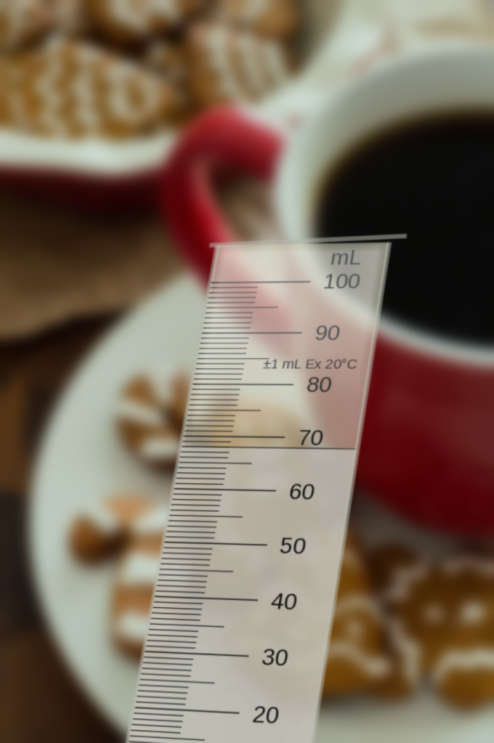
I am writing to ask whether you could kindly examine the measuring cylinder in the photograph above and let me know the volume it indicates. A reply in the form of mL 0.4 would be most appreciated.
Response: mL 68
